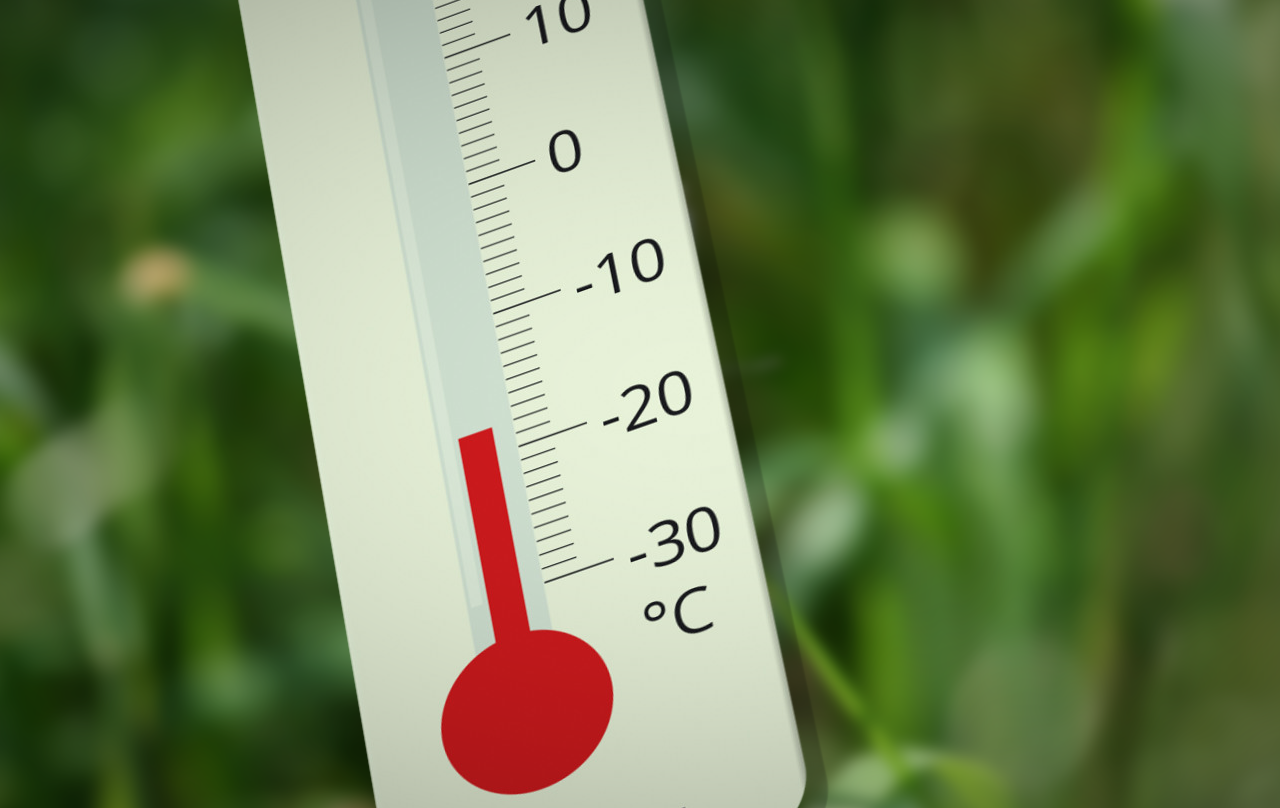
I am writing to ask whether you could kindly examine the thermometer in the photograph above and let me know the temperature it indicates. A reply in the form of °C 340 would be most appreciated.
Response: °C -18
